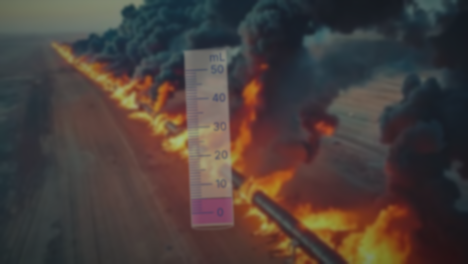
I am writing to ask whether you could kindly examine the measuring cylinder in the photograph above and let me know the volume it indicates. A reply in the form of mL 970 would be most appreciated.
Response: mL 5
